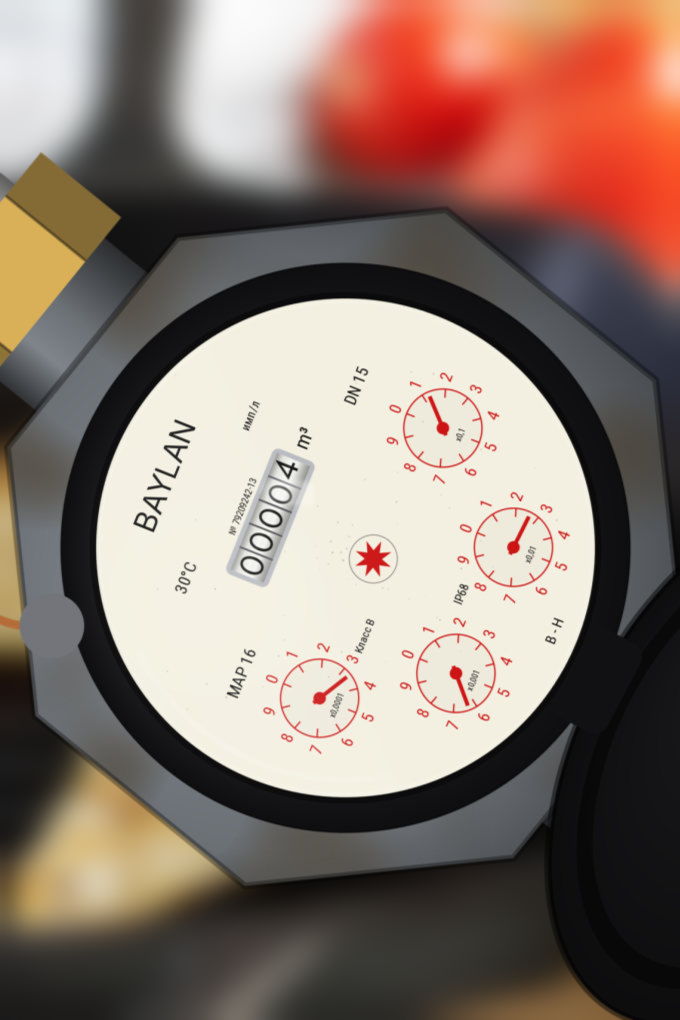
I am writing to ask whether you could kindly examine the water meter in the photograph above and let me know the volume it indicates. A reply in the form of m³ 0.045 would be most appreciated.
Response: m³ 4.1263
